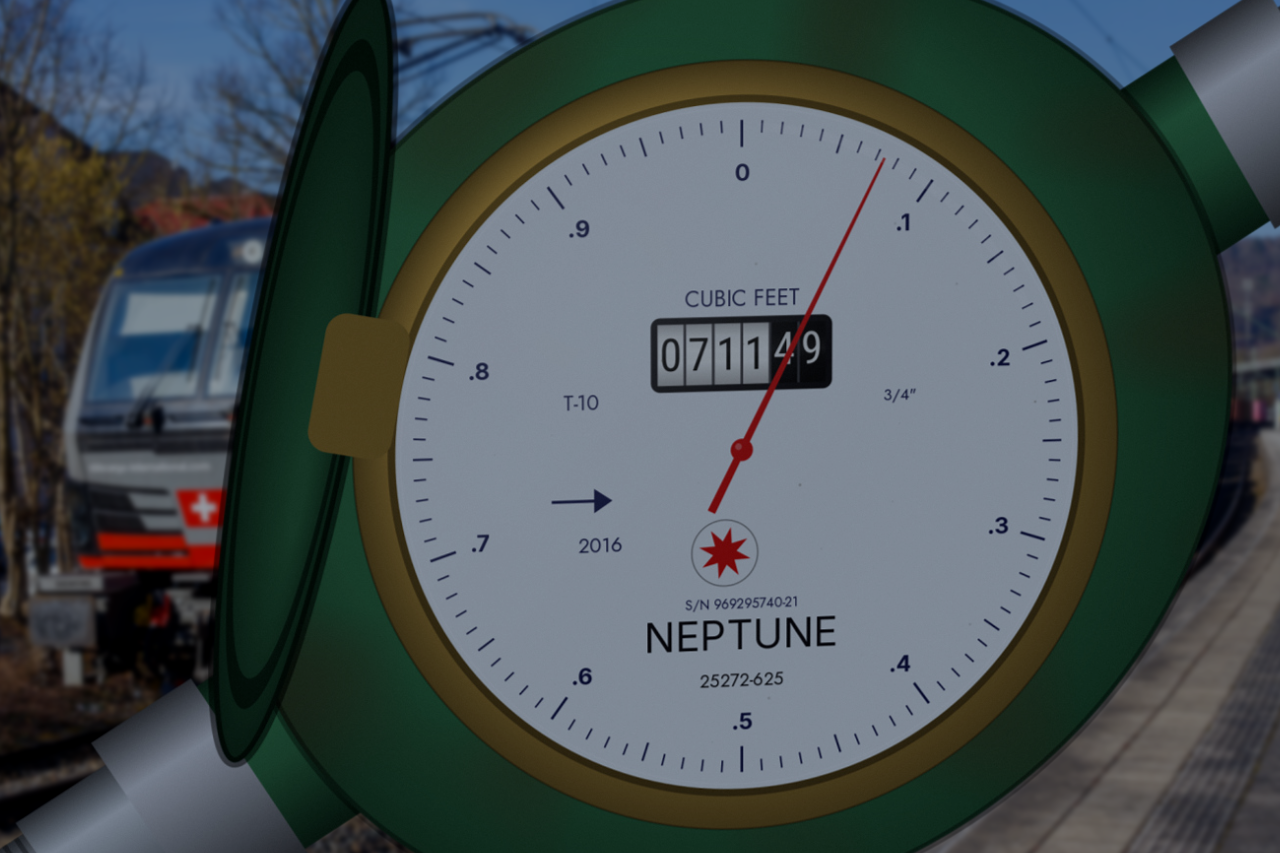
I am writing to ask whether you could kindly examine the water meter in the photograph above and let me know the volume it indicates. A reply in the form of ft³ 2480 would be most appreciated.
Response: ft³ 71149.07
